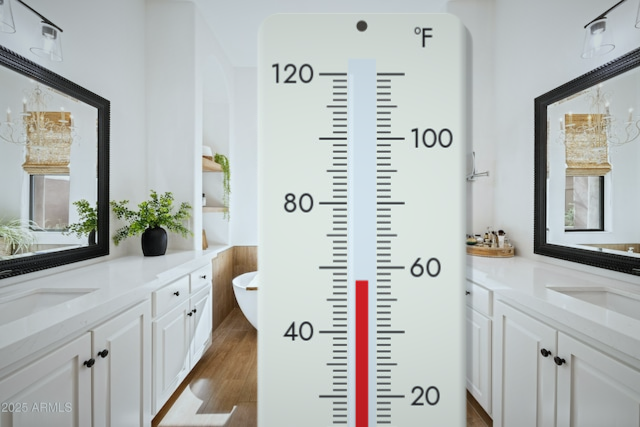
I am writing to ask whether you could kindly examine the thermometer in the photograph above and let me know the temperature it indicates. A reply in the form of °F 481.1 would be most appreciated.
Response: °F 56
